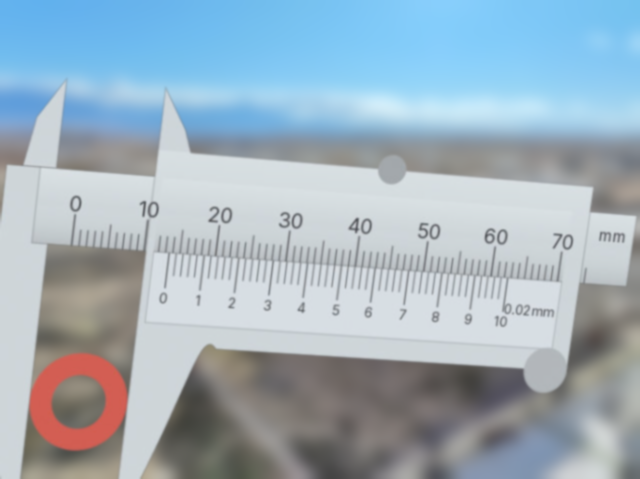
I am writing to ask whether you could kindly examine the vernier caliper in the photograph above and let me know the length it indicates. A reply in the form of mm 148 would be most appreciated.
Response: mm 13.5
